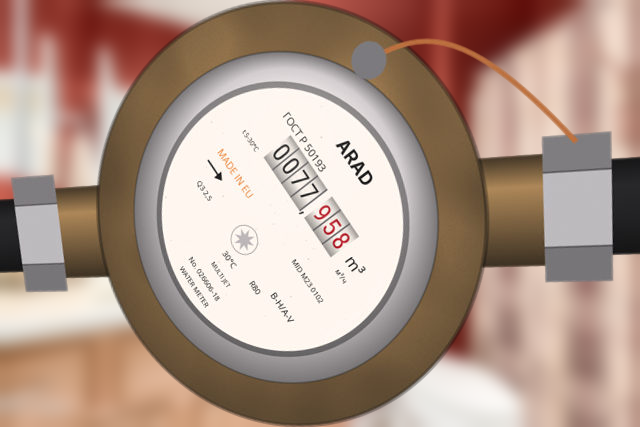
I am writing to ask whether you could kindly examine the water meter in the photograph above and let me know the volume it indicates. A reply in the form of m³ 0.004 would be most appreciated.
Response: m³ 77.958
